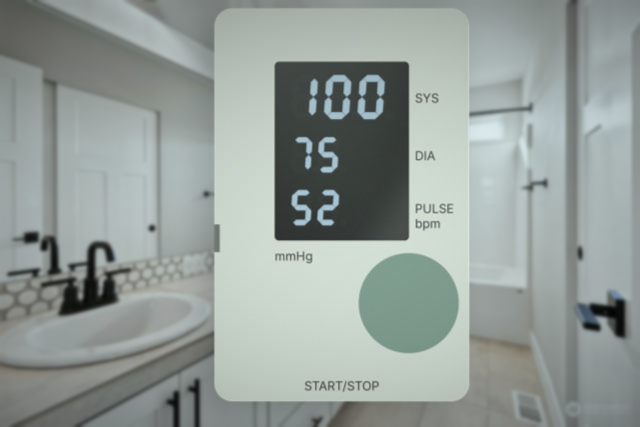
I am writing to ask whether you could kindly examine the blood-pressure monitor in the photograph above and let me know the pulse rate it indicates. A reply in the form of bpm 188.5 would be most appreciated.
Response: bpm 52
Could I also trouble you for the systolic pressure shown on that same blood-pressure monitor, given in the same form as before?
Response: mmHg 100
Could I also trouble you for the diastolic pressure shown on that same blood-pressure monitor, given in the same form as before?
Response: mmHg 75
